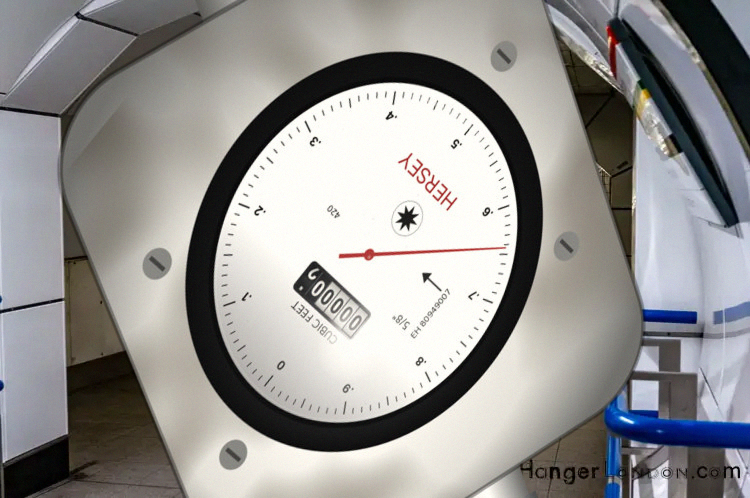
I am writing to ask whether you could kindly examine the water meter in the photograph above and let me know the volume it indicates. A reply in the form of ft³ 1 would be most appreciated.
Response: ft³ 1.64
